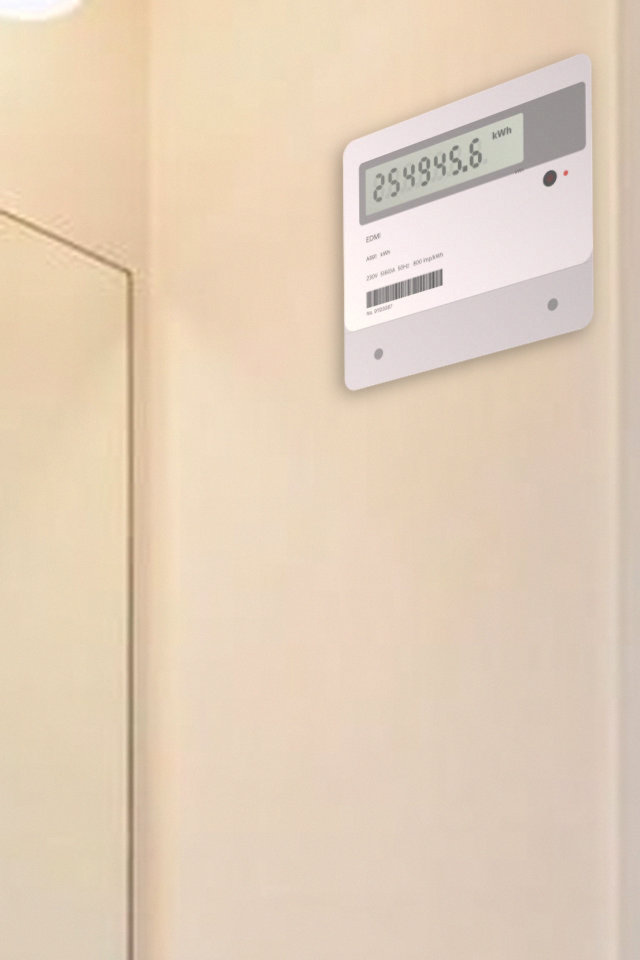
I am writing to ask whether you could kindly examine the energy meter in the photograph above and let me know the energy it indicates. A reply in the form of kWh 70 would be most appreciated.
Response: kWh 254945.6
